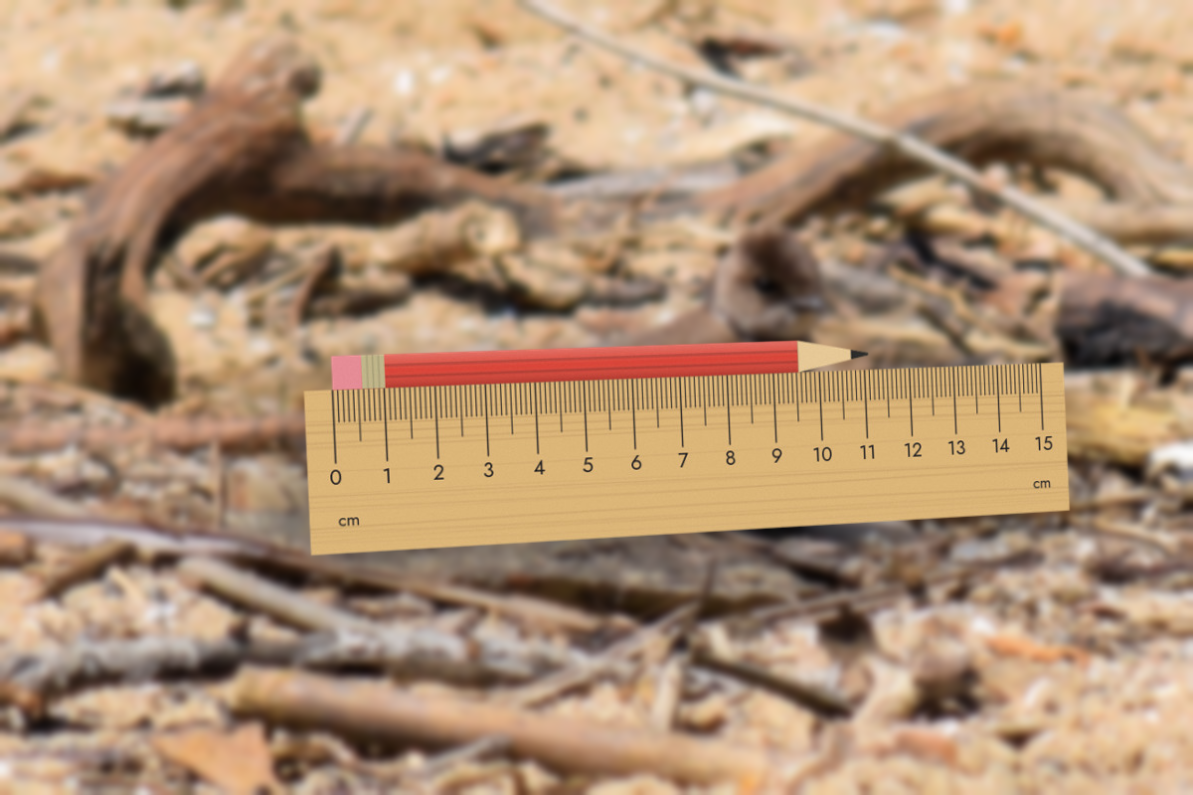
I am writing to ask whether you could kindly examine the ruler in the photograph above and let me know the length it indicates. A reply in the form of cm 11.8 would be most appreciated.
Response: cm 11.1
